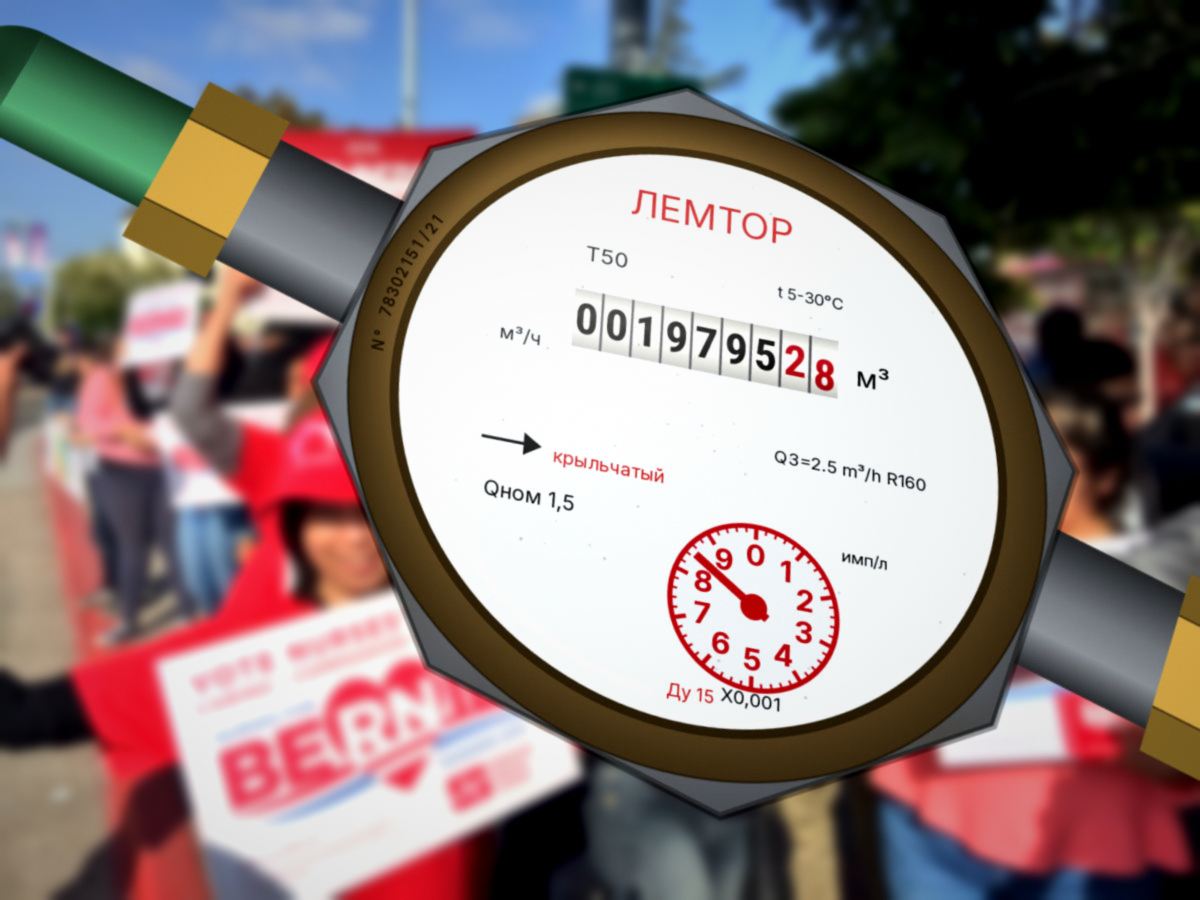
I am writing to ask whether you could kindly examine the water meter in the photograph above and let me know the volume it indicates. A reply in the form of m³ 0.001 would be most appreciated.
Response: m³ 19795.278
